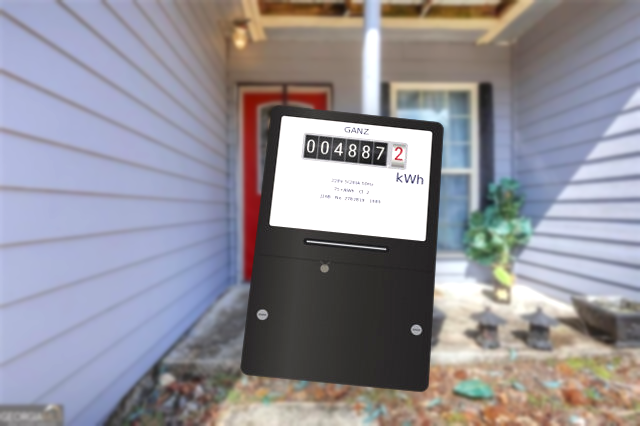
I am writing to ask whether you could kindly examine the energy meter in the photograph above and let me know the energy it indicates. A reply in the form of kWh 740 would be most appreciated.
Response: kWh 4887.2
